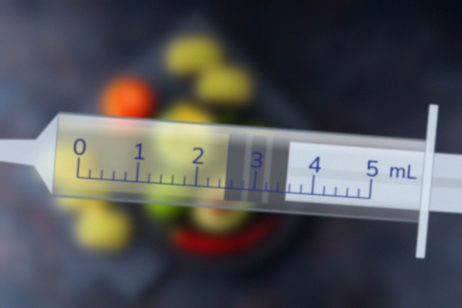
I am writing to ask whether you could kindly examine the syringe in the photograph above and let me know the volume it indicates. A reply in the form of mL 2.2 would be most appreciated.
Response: mL 2.5
